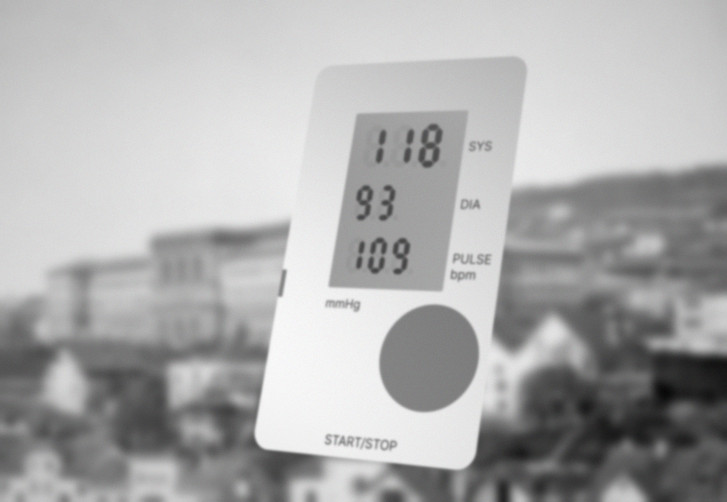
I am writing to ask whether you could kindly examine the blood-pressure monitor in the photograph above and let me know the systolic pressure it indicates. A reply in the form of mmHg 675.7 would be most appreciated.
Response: mmHg 118
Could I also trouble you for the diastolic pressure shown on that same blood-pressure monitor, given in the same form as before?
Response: mmHg 93
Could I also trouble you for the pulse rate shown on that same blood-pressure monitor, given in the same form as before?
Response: bpm 109
